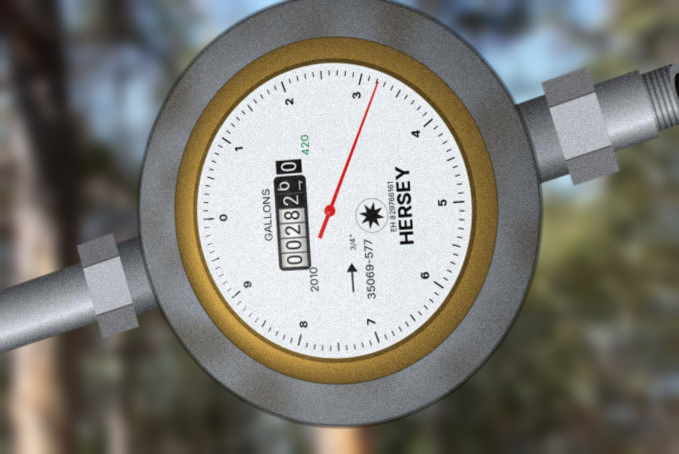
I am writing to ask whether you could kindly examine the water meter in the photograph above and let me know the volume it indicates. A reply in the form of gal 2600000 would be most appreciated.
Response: gal 28263.2
